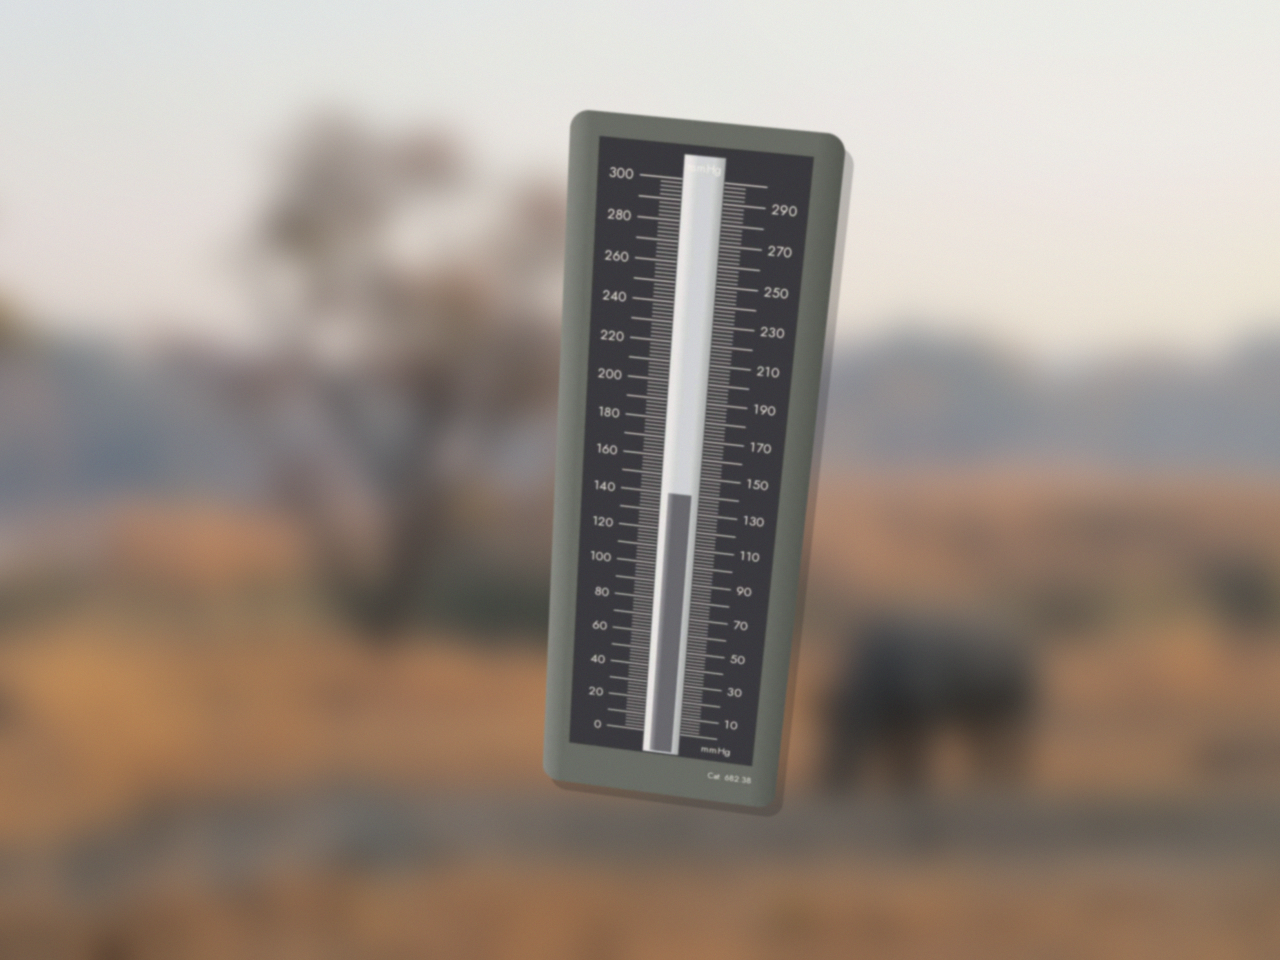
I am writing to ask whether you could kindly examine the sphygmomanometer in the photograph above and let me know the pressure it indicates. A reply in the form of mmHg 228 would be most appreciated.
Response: mmHg 140
